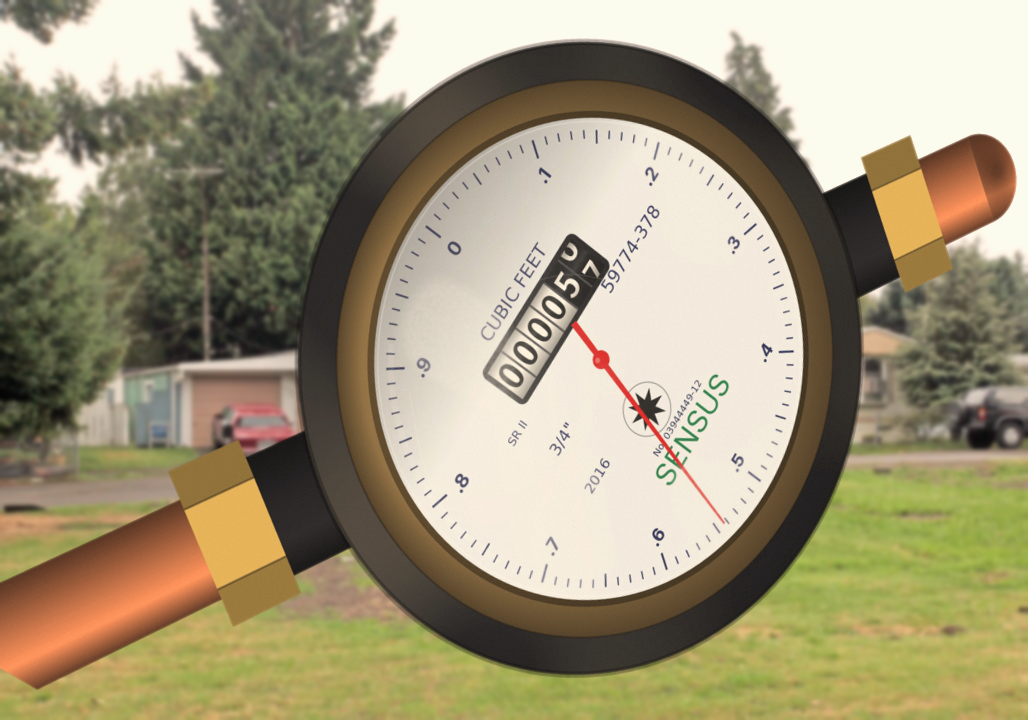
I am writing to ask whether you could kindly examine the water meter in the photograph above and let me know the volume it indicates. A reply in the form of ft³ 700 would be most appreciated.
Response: ft³ 56.54
